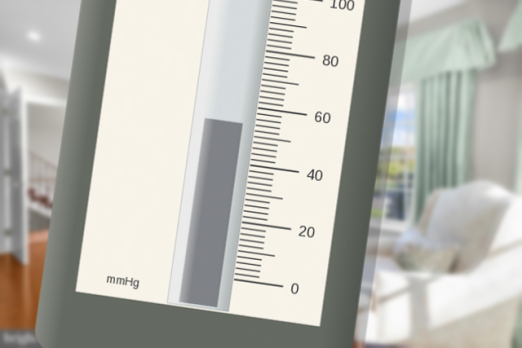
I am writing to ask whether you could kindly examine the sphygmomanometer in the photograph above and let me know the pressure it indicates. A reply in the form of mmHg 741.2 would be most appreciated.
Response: mmHg 54
